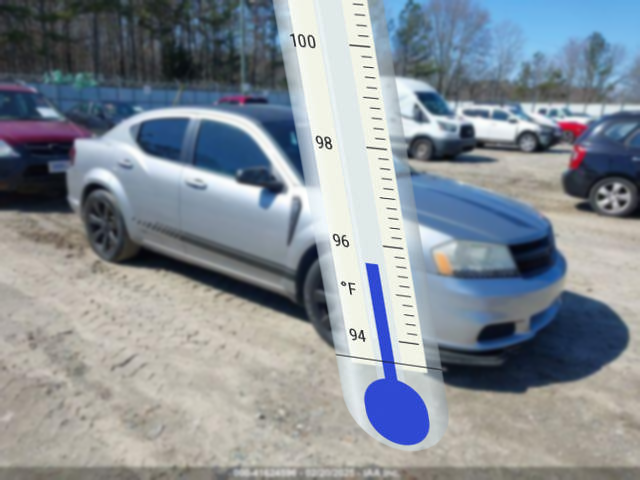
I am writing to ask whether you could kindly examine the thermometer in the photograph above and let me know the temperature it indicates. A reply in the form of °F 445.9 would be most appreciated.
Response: °F 95.6
